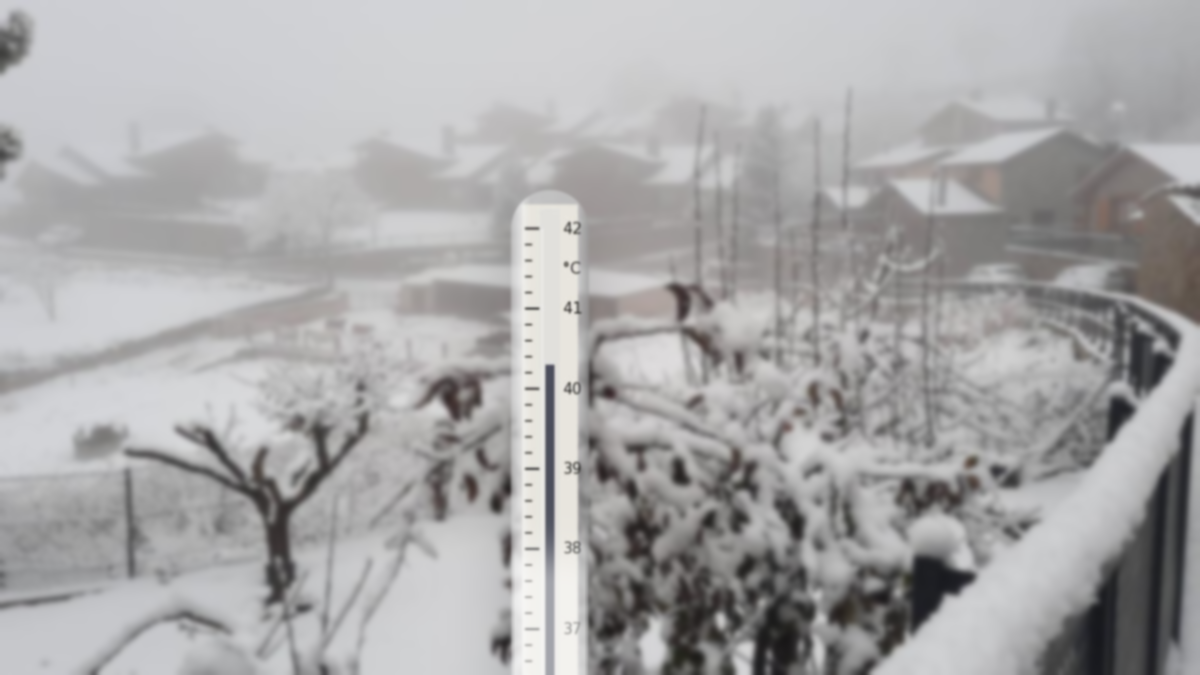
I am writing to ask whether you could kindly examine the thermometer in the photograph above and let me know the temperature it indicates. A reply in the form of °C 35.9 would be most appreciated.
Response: °C 40.3
